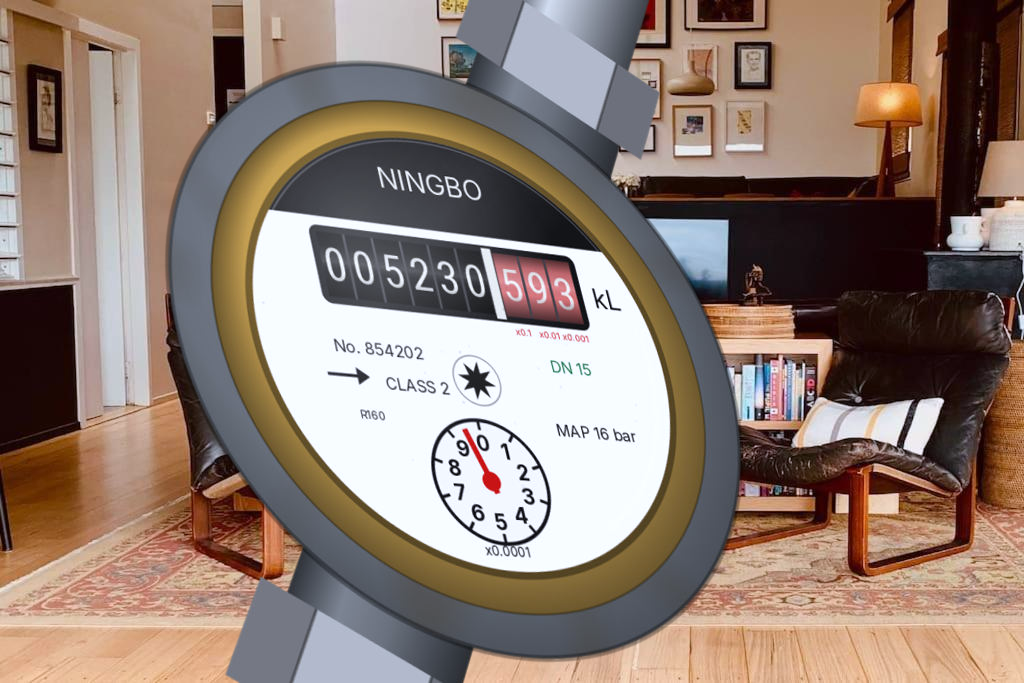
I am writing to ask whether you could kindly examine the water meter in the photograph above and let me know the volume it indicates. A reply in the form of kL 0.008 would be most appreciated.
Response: kL 5230.5929
